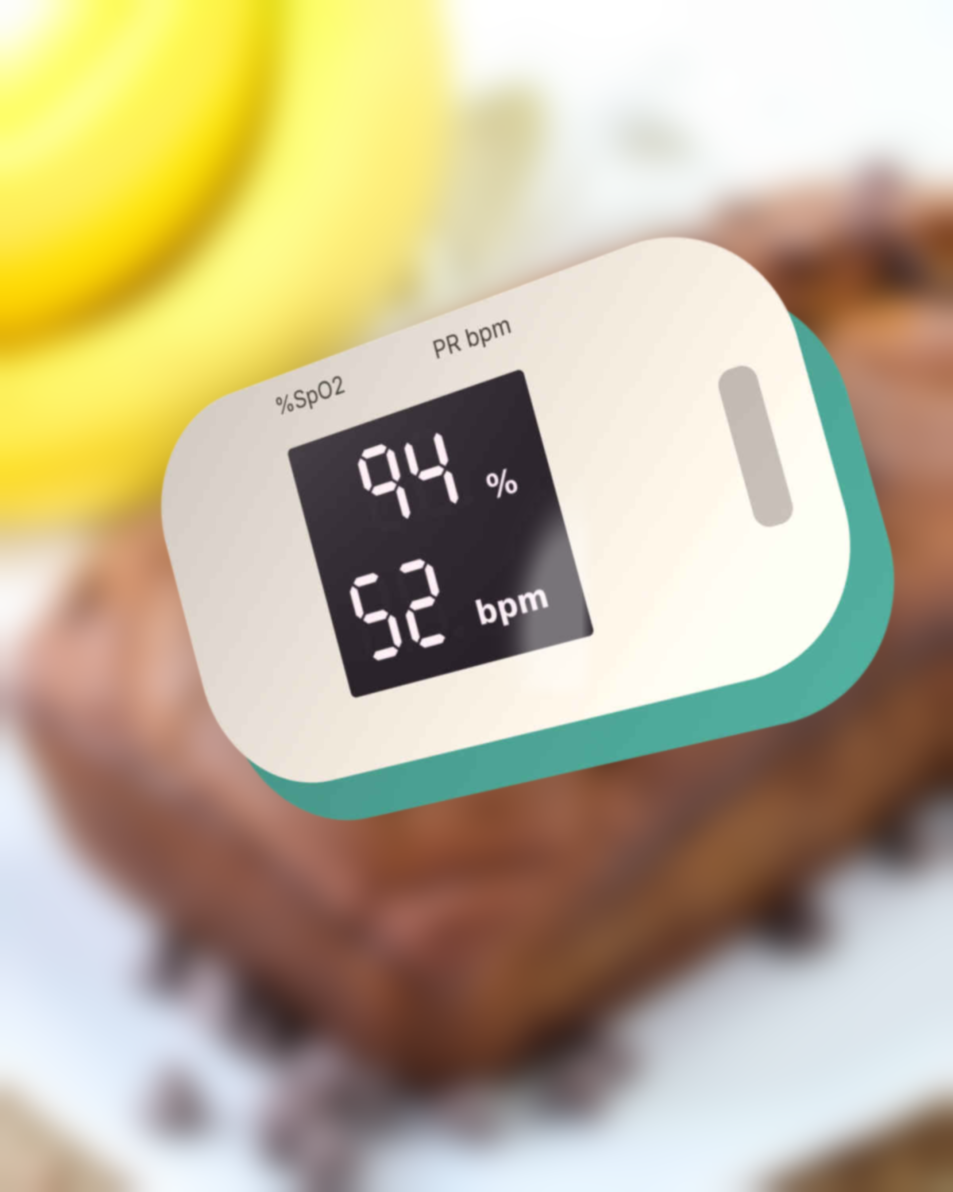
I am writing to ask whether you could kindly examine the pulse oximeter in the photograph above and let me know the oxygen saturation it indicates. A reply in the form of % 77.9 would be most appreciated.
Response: % 94
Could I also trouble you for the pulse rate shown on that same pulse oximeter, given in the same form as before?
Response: bpm 52
